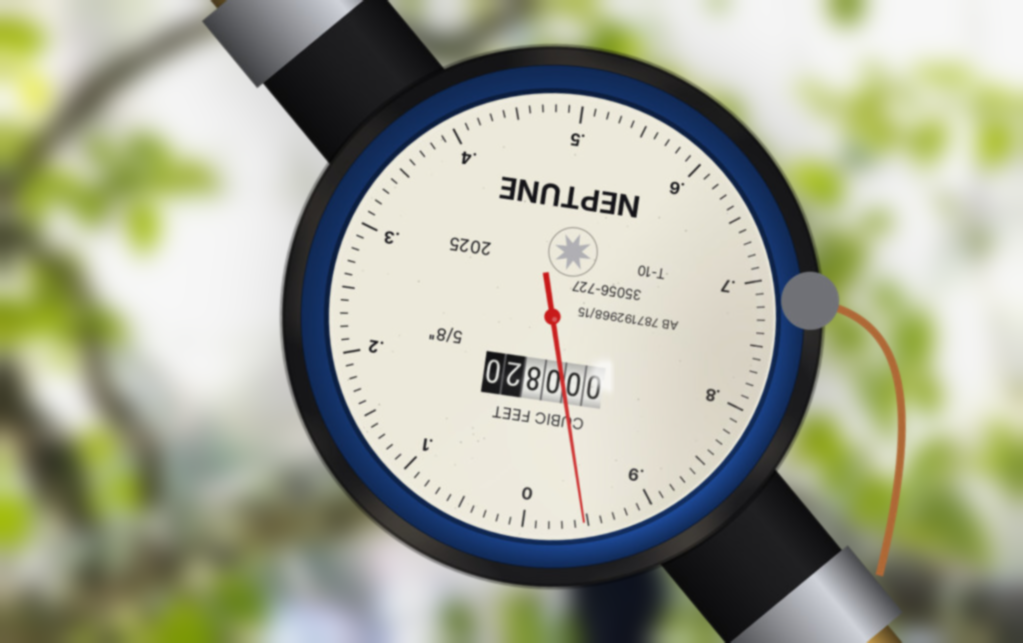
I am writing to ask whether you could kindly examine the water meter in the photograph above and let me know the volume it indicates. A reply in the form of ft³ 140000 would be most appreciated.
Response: ft³ 819.95
